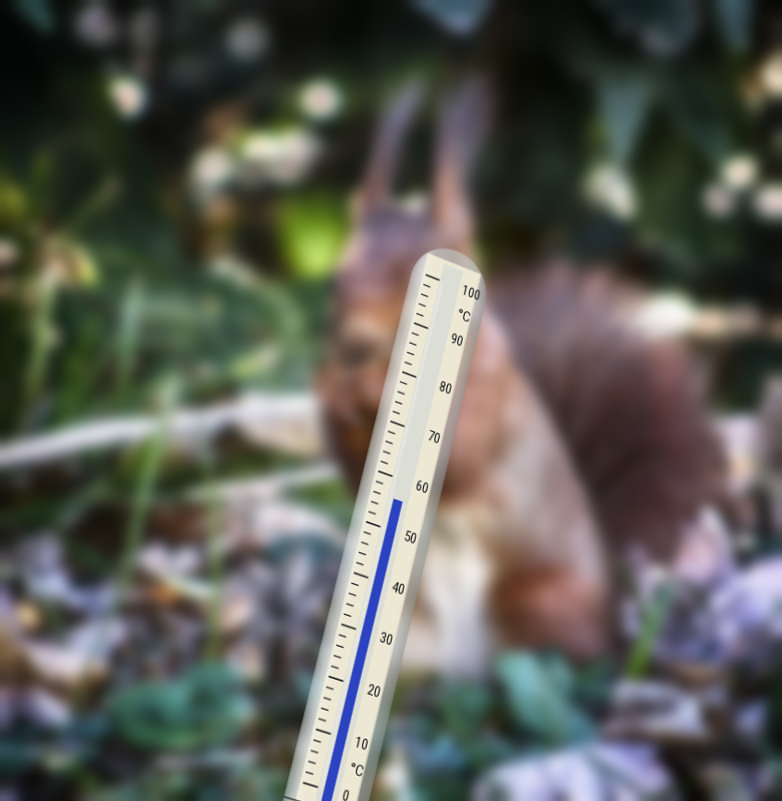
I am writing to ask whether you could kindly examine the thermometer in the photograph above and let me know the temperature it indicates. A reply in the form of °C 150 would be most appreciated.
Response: °C 56
